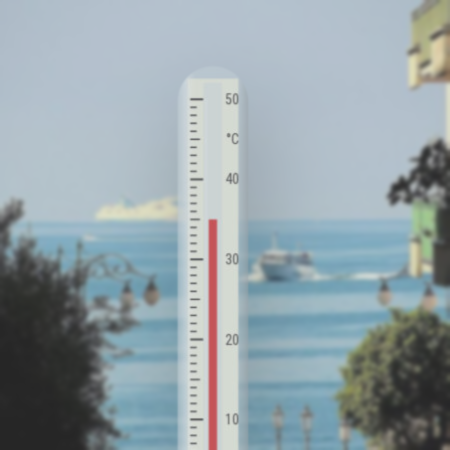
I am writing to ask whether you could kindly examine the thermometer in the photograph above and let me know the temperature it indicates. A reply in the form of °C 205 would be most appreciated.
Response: °C 35
